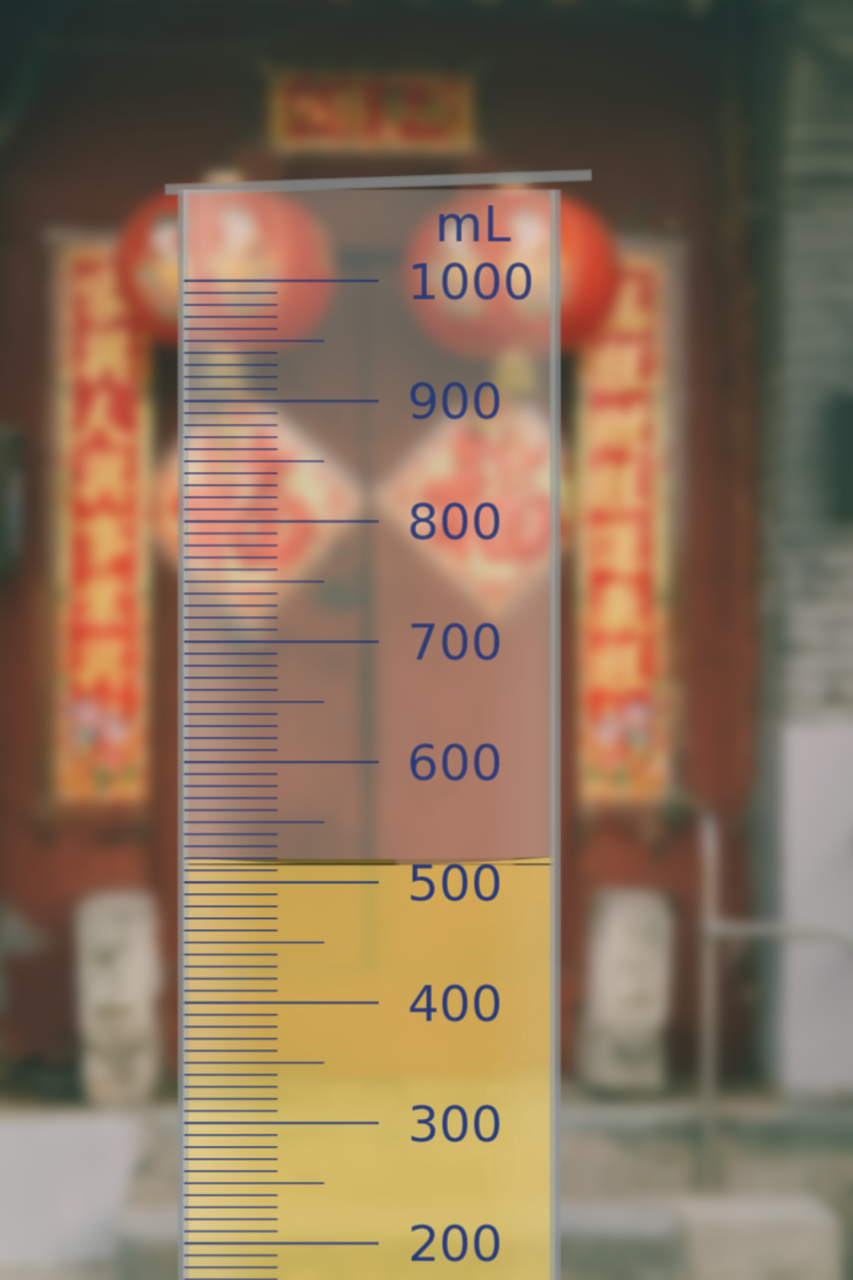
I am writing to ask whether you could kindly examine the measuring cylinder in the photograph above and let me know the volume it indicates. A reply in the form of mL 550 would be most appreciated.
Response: mL 515
